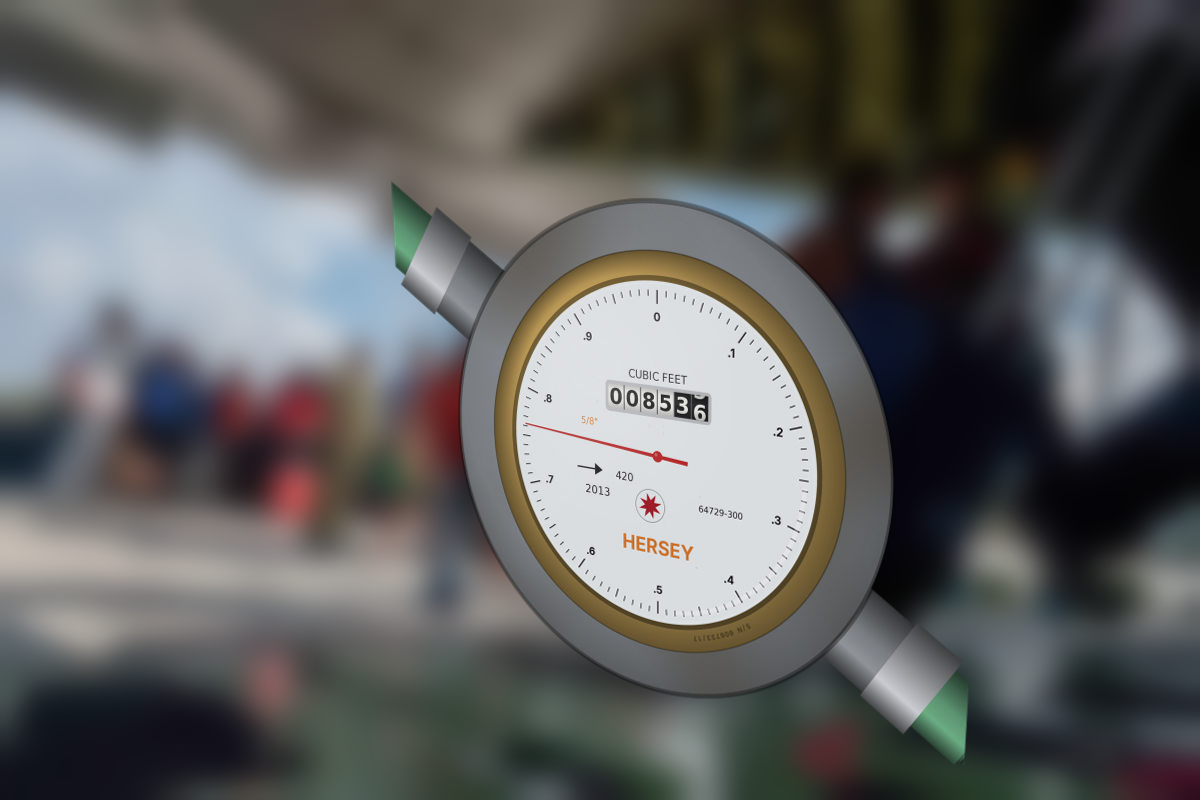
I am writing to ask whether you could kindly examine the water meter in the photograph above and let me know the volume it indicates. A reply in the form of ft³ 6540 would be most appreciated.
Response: ft³ 8535.76
